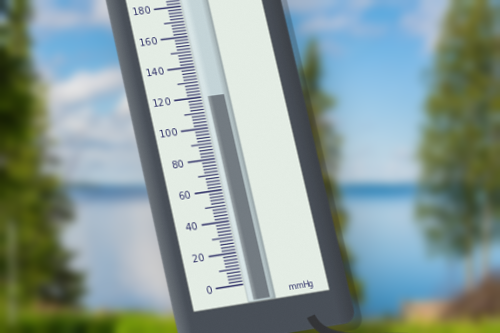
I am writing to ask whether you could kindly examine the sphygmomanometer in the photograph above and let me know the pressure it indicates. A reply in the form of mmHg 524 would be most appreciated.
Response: mmHg 120
